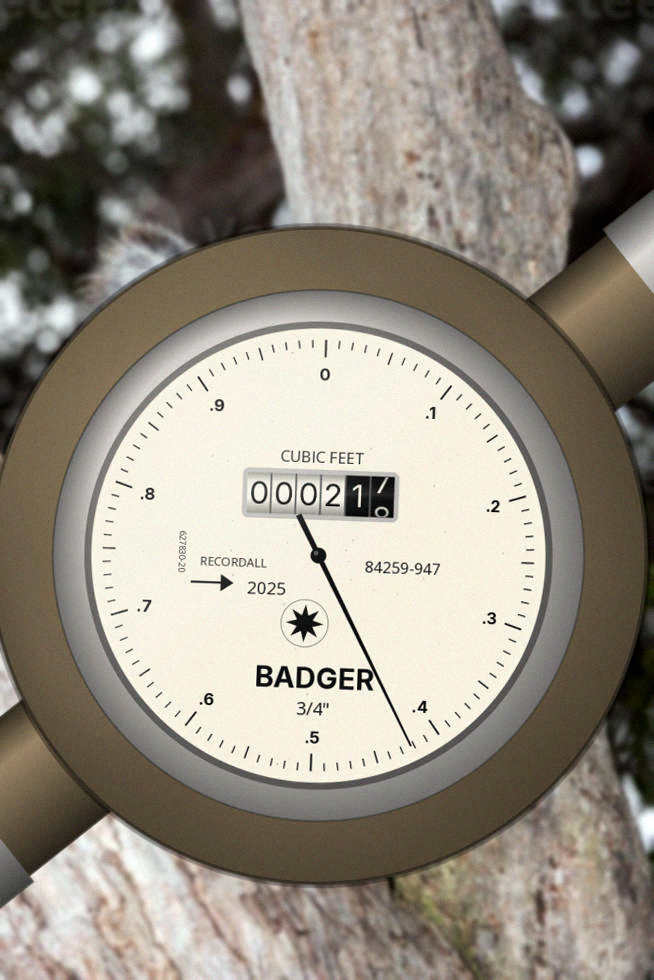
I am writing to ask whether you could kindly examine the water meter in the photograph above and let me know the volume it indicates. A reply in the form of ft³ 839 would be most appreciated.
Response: ft³ 217.42
